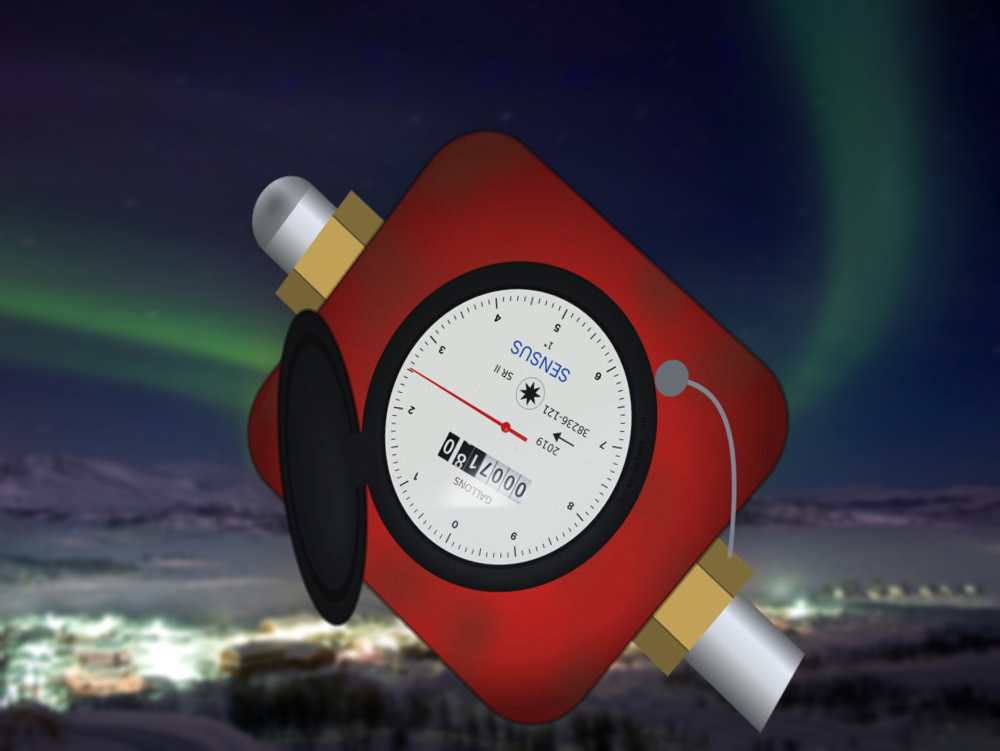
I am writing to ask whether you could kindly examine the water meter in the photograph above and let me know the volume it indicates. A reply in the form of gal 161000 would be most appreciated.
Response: gal 7182.5
